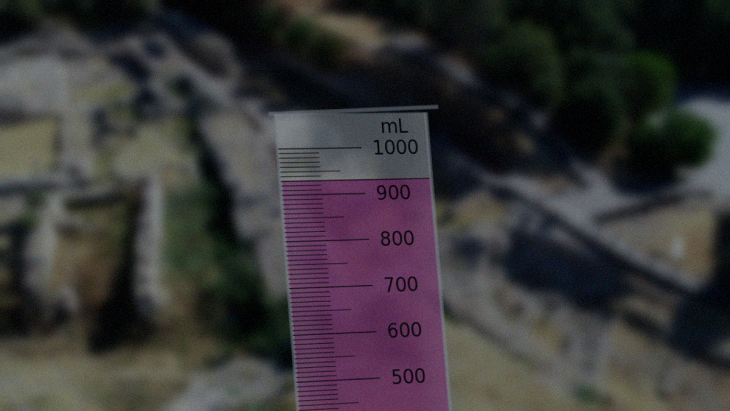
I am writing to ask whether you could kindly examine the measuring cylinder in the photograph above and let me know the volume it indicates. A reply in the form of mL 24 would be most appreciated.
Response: mL 930
